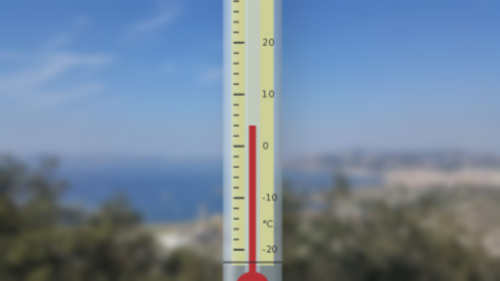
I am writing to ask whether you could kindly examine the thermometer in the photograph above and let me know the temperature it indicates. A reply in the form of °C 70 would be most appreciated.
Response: °C 4
